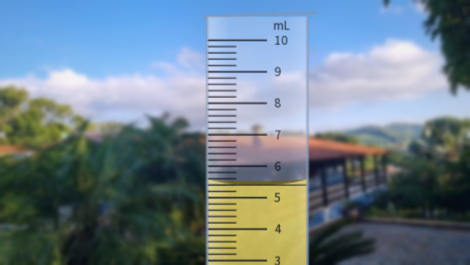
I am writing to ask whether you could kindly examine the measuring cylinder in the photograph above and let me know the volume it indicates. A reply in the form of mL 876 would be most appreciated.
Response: mL 5.4
